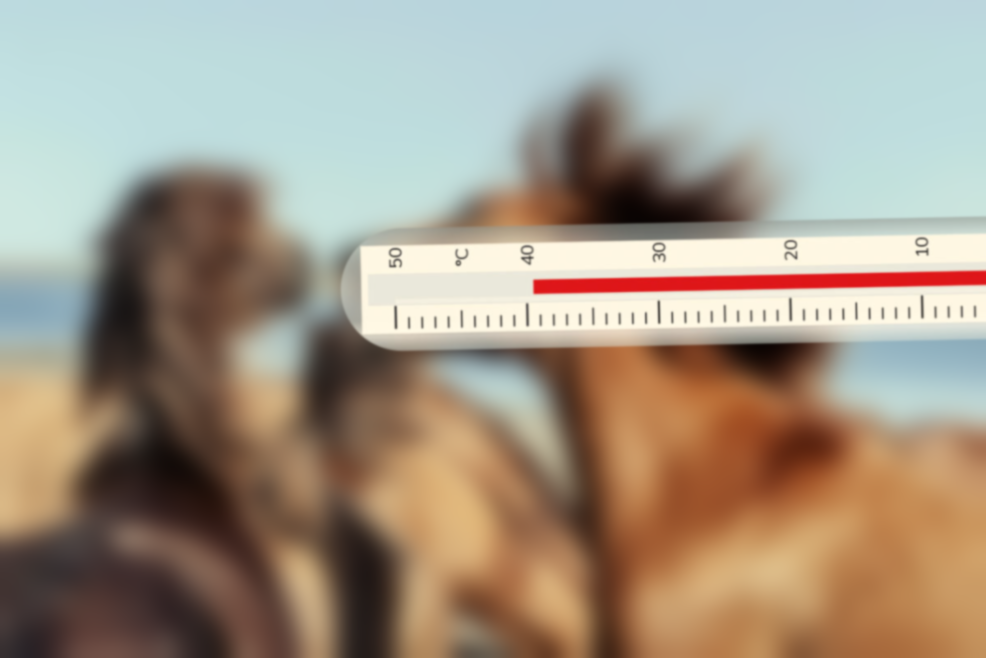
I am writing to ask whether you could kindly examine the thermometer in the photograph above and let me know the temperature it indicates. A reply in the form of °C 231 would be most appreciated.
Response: °C 39.5
